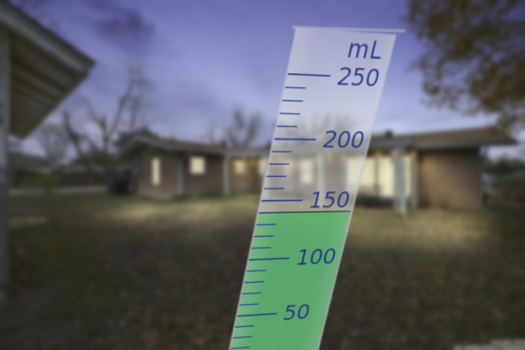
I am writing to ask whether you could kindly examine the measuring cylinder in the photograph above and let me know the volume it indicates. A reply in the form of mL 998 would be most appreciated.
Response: mL 140
